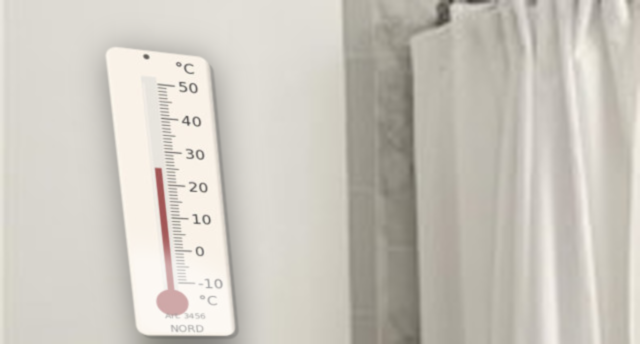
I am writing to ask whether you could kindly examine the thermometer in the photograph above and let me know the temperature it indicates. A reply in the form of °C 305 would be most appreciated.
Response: °C 25
